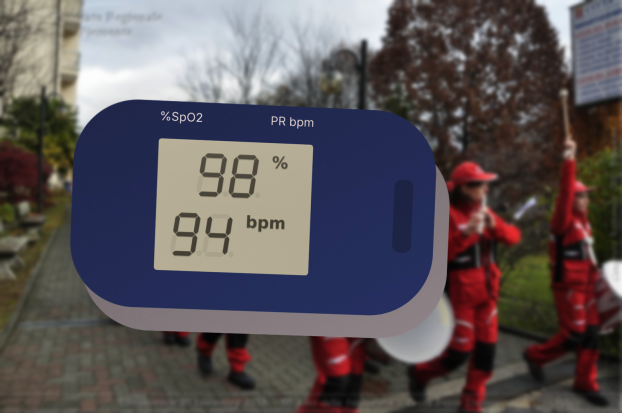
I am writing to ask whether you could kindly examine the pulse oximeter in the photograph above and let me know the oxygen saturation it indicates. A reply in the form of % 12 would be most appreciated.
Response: % 98
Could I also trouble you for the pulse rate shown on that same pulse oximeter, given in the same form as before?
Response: bpm 94
